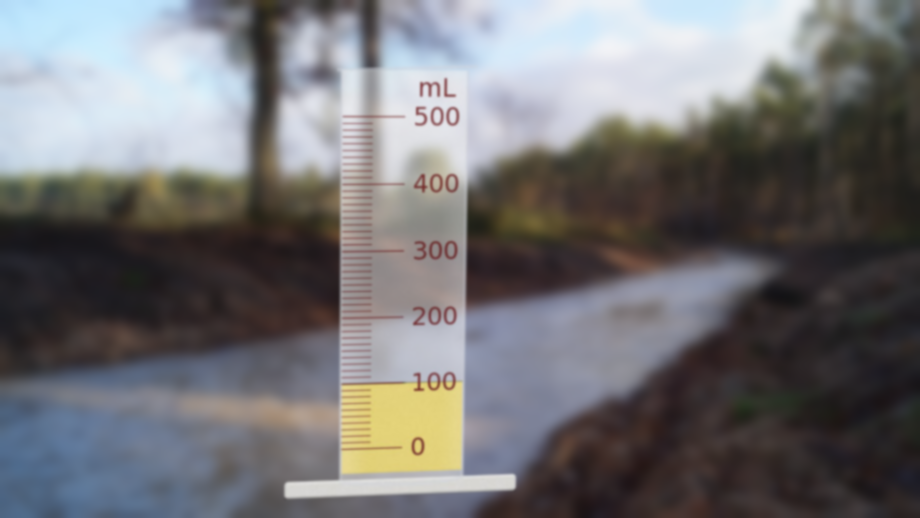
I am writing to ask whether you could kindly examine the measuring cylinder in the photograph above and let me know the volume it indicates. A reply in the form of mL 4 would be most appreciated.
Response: mL 100
